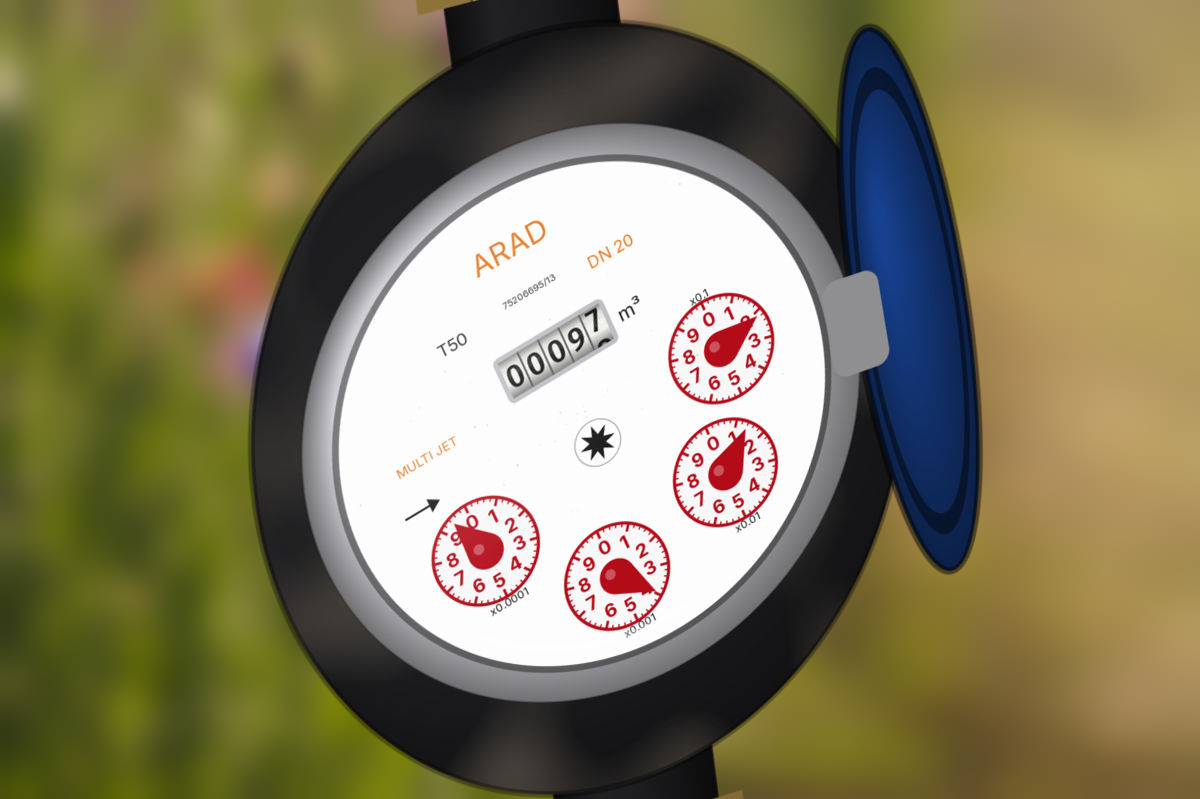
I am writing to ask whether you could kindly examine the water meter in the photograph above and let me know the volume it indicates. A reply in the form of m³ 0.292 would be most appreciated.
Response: m³ 97.2139
